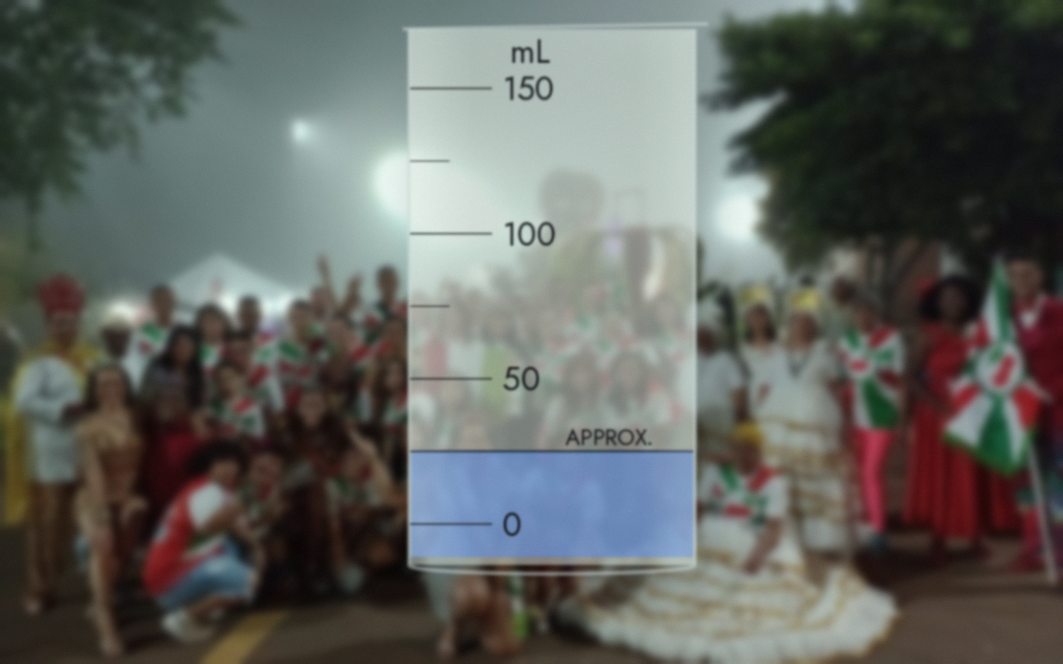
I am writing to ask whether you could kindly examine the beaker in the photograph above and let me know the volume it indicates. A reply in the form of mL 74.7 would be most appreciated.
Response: mL 25
